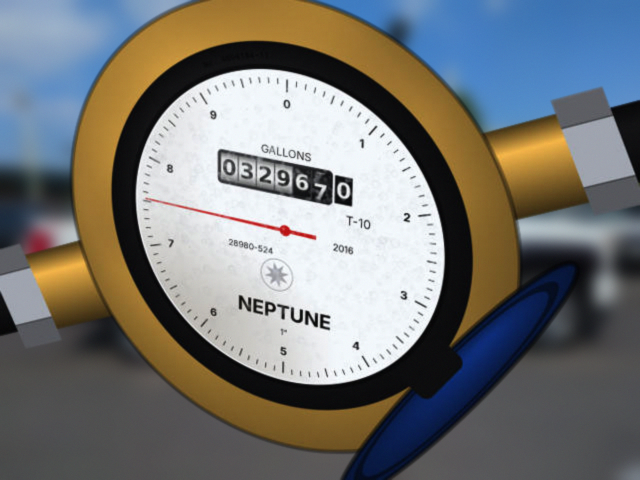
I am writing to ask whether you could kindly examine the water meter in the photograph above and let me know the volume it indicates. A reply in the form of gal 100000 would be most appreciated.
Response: gal 329667.5
